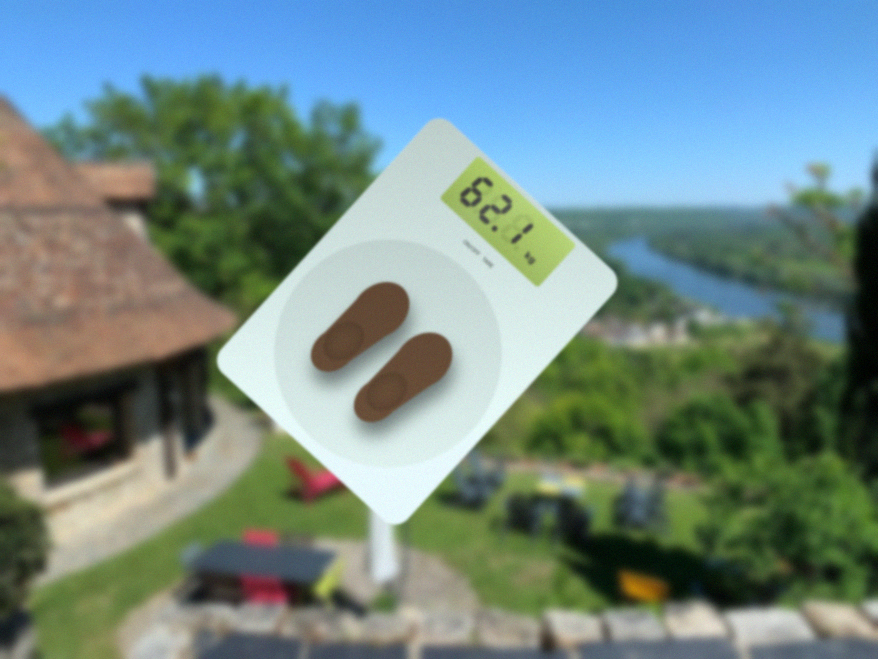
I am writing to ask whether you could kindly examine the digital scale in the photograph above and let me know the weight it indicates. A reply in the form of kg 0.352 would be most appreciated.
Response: kg 62.1
